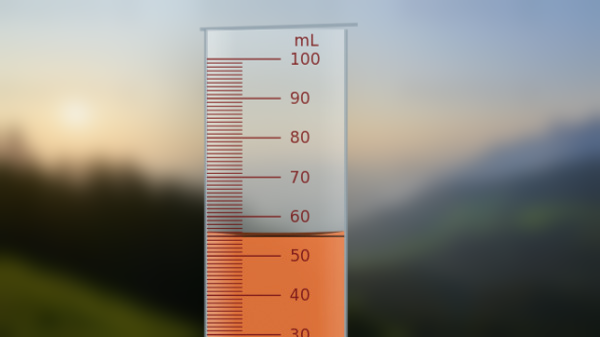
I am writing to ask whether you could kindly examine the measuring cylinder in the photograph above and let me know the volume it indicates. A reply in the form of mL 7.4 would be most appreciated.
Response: mL 55
